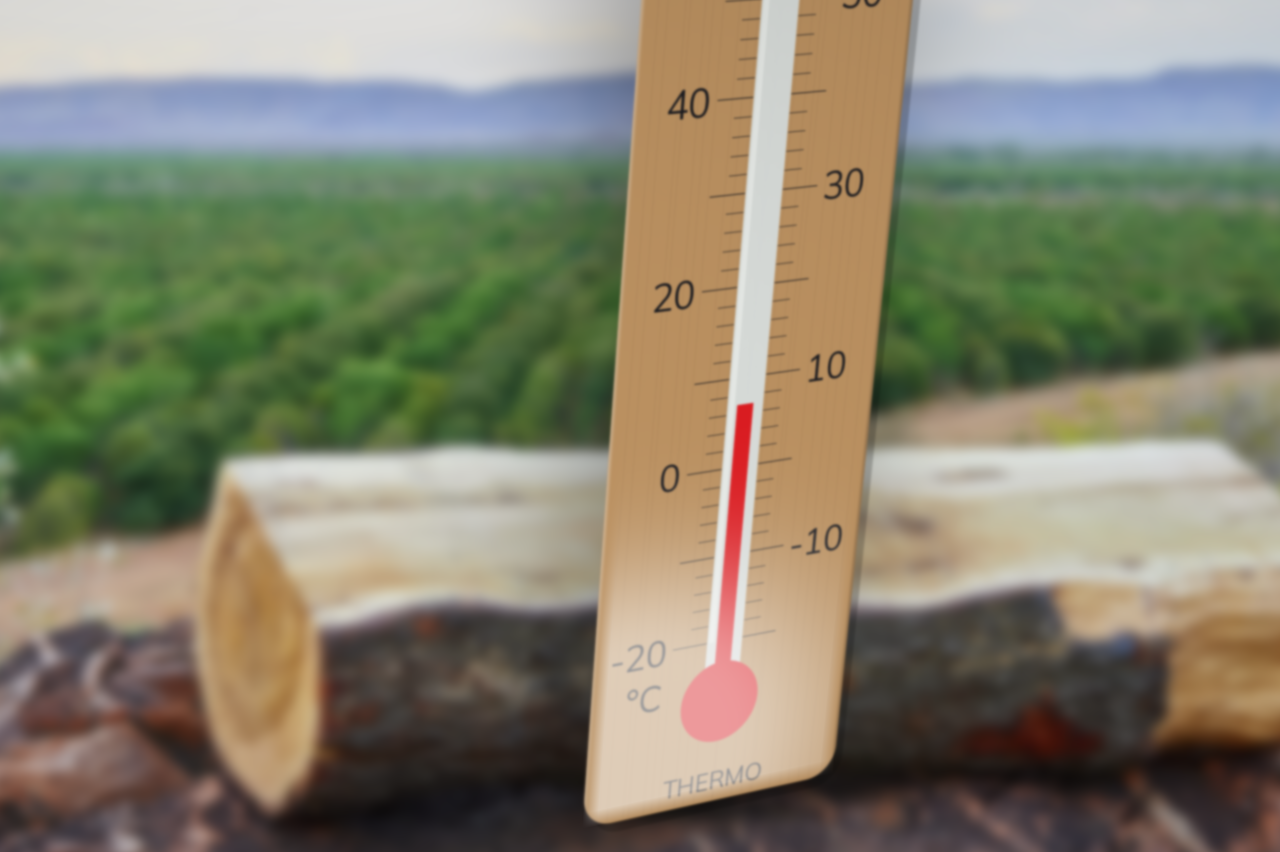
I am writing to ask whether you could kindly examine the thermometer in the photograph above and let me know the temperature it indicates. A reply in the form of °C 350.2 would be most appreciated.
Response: °C 7
